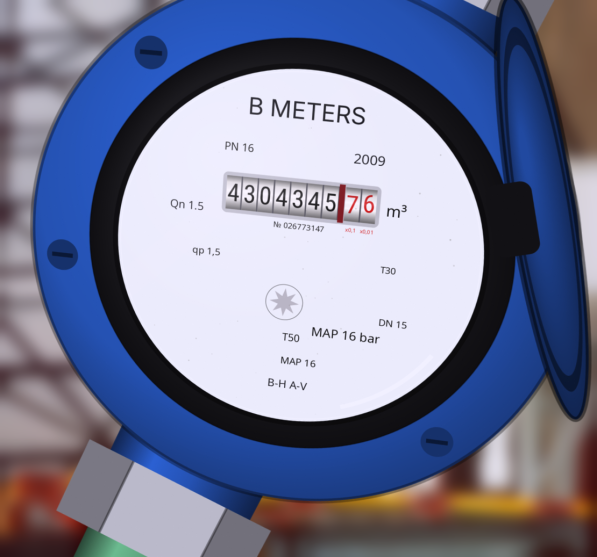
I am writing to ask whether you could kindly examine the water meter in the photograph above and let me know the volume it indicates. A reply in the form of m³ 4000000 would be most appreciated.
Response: m³ 4304345.76
